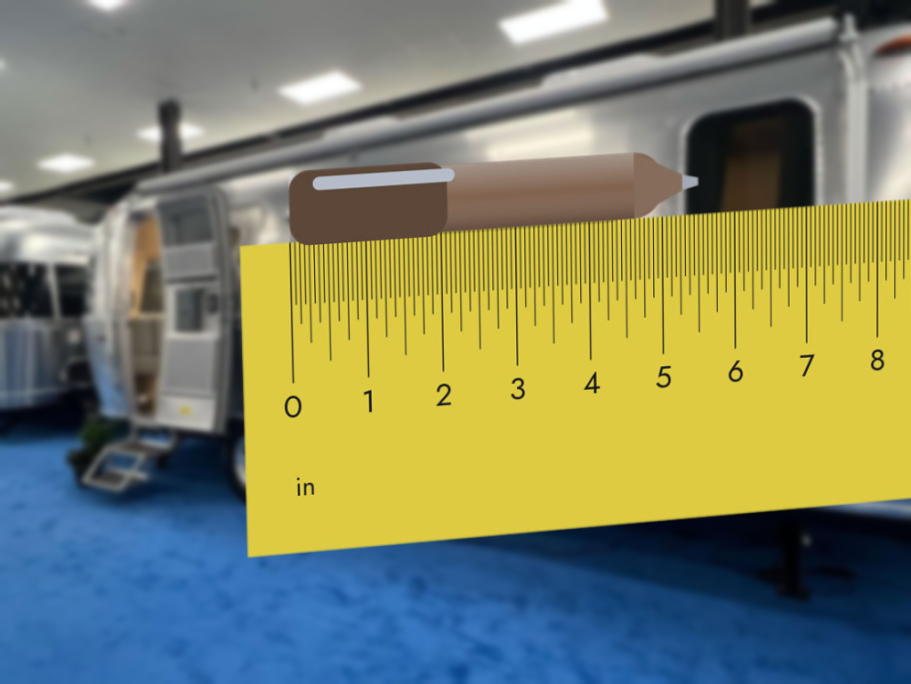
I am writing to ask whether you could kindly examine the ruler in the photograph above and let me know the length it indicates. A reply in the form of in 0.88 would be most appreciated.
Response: in 5.5
